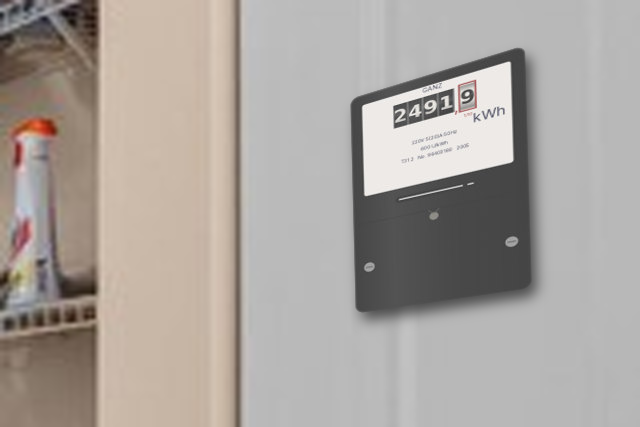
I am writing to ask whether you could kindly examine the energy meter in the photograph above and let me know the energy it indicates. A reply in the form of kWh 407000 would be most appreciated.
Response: kWh 2491.9
